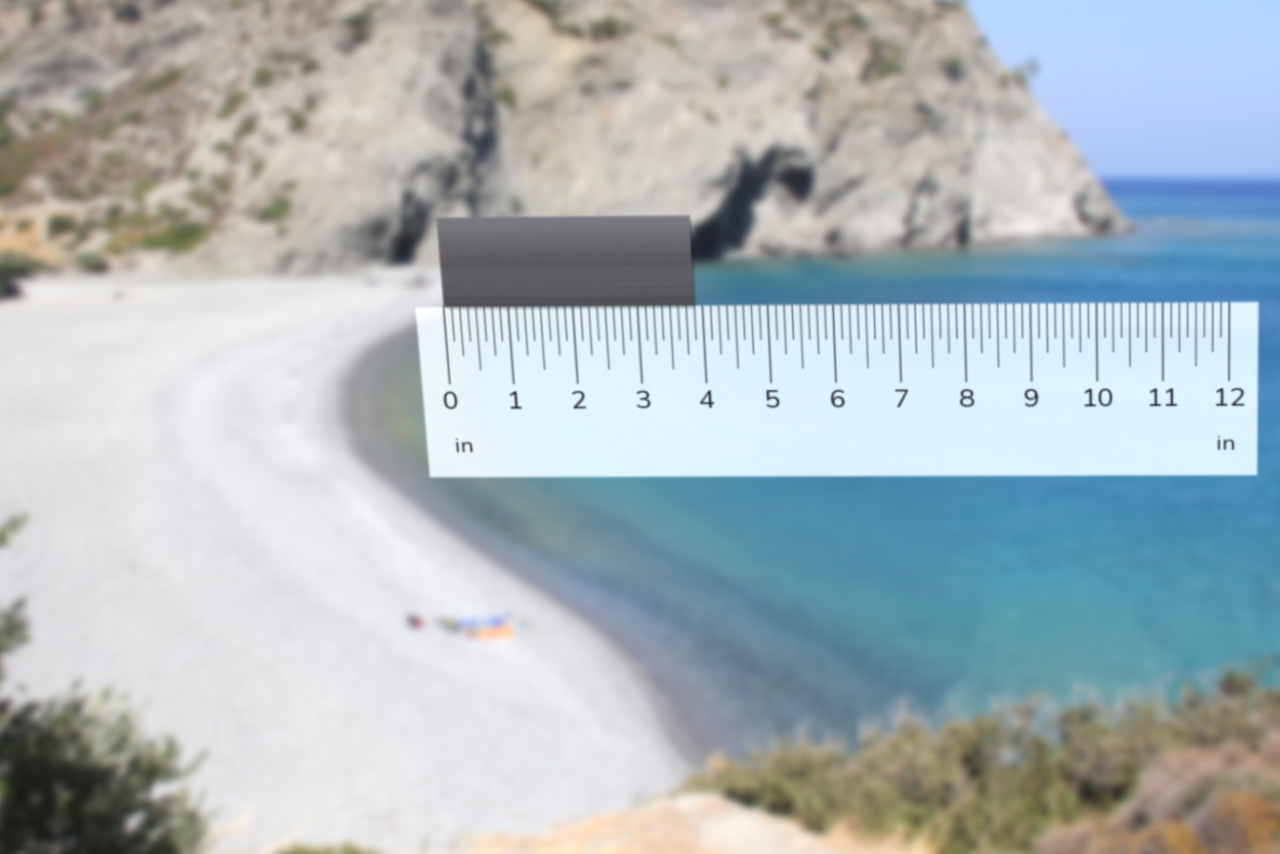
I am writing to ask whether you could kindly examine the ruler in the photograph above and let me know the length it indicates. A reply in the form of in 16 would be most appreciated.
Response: in 3.875
